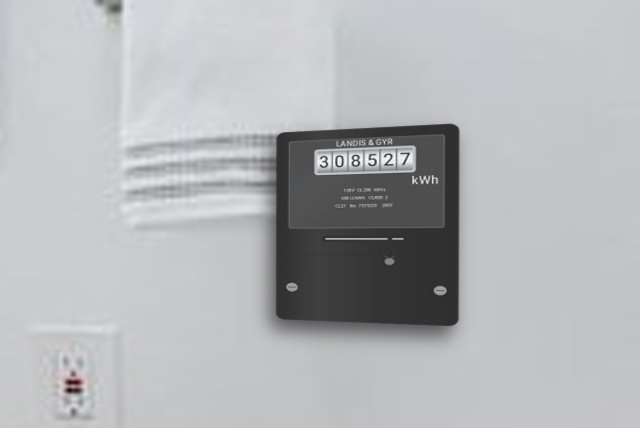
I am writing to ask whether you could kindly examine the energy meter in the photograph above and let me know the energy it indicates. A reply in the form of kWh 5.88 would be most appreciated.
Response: kWh 308527
